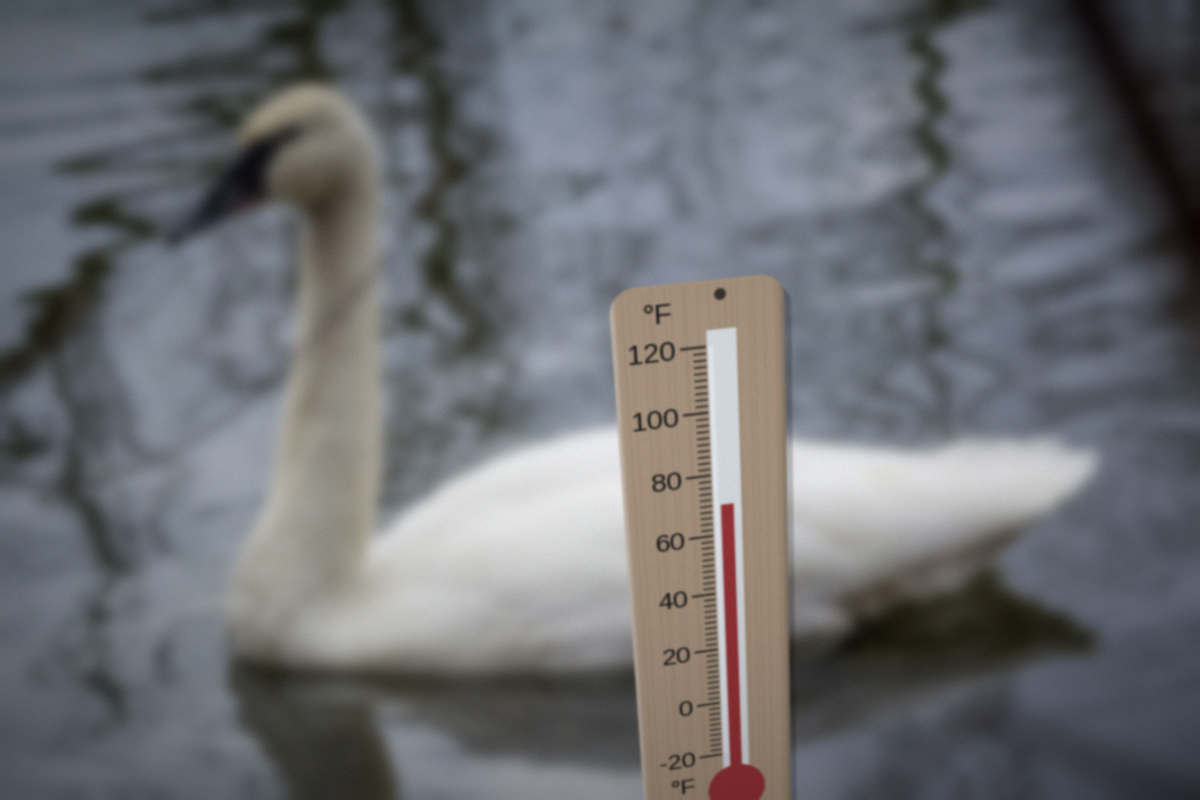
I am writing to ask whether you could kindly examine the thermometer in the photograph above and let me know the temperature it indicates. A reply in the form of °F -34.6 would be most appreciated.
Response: °F 70
